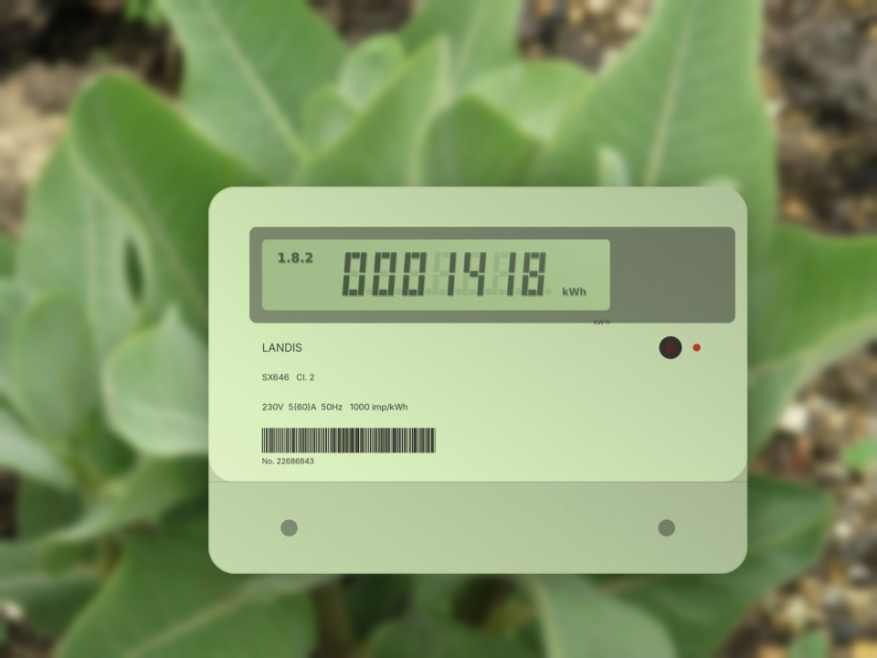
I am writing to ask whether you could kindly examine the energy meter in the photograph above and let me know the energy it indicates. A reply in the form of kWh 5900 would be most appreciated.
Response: kWh 1418
